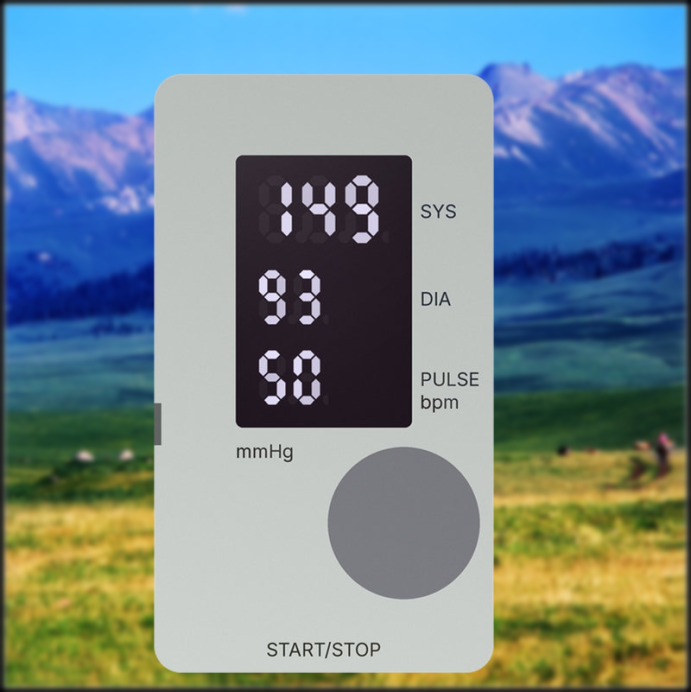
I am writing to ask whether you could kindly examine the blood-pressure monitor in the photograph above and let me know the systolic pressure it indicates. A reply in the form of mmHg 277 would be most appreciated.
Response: mmHg 149
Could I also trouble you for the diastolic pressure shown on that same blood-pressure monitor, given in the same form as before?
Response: mmHg 93
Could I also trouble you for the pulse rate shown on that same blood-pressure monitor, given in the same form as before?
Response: bpm 50
